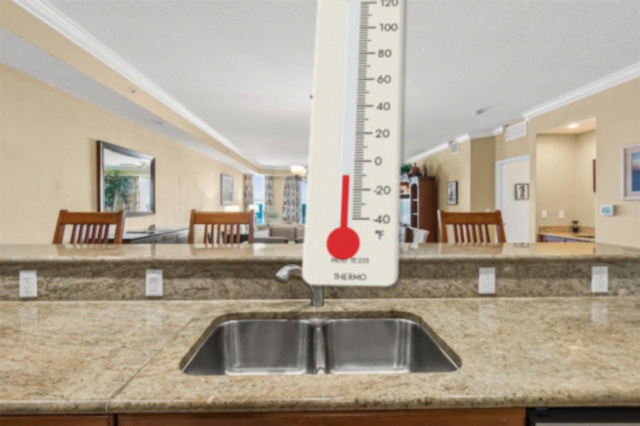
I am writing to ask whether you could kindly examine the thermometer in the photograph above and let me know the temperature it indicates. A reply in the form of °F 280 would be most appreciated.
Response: °F -10
